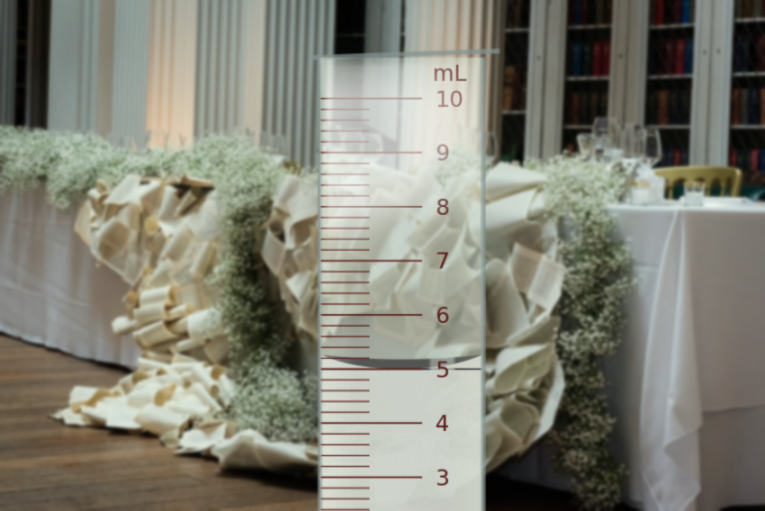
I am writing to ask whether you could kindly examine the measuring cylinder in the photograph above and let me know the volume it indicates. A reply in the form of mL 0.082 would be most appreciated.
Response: mL 5
